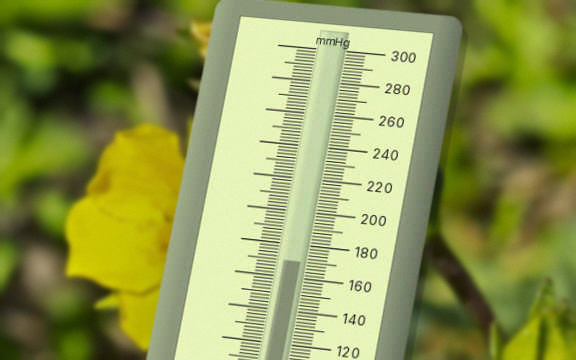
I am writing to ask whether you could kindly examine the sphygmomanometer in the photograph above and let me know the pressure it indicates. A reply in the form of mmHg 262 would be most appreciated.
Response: mmHg 170
